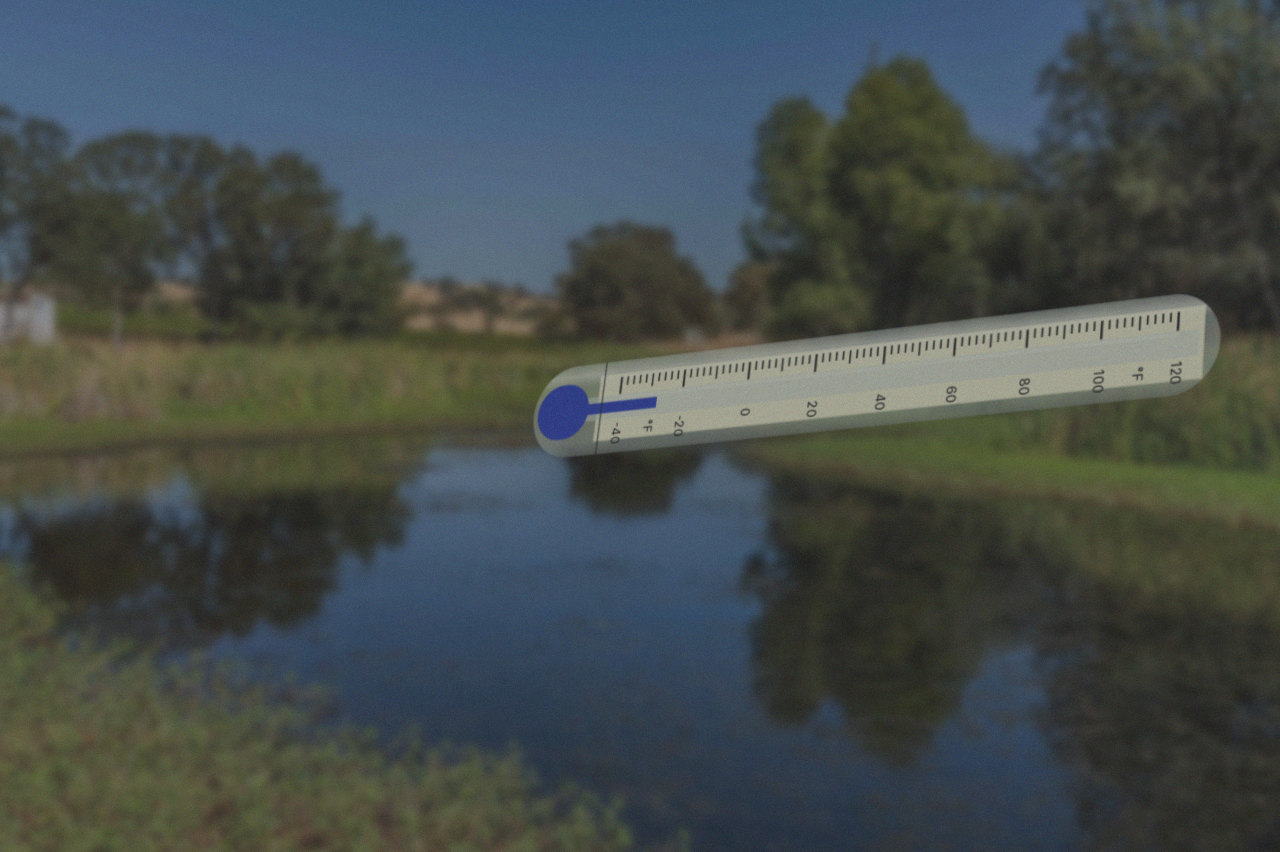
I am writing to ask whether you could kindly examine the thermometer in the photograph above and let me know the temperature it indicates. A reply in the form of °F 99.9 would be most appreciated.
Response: °F -28
